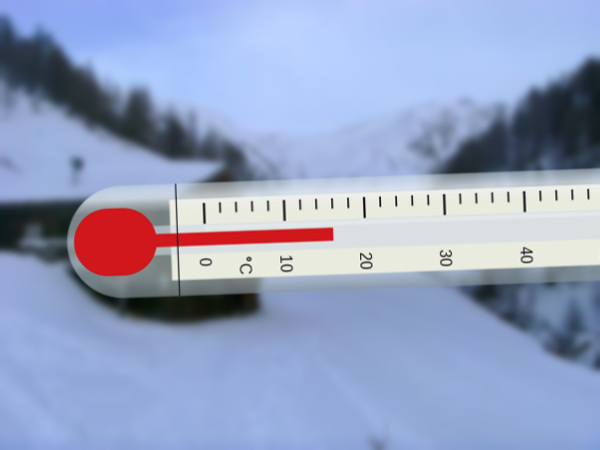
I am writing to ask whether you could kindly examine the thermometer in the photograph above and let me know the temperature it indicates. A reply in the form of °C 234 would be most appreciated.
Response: °C 16
